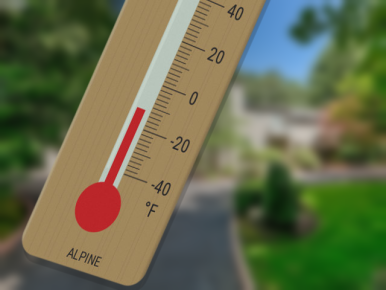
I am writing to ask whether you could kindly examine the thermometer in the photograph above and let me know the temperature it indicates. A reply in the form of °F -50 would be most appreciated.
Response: °F -12
